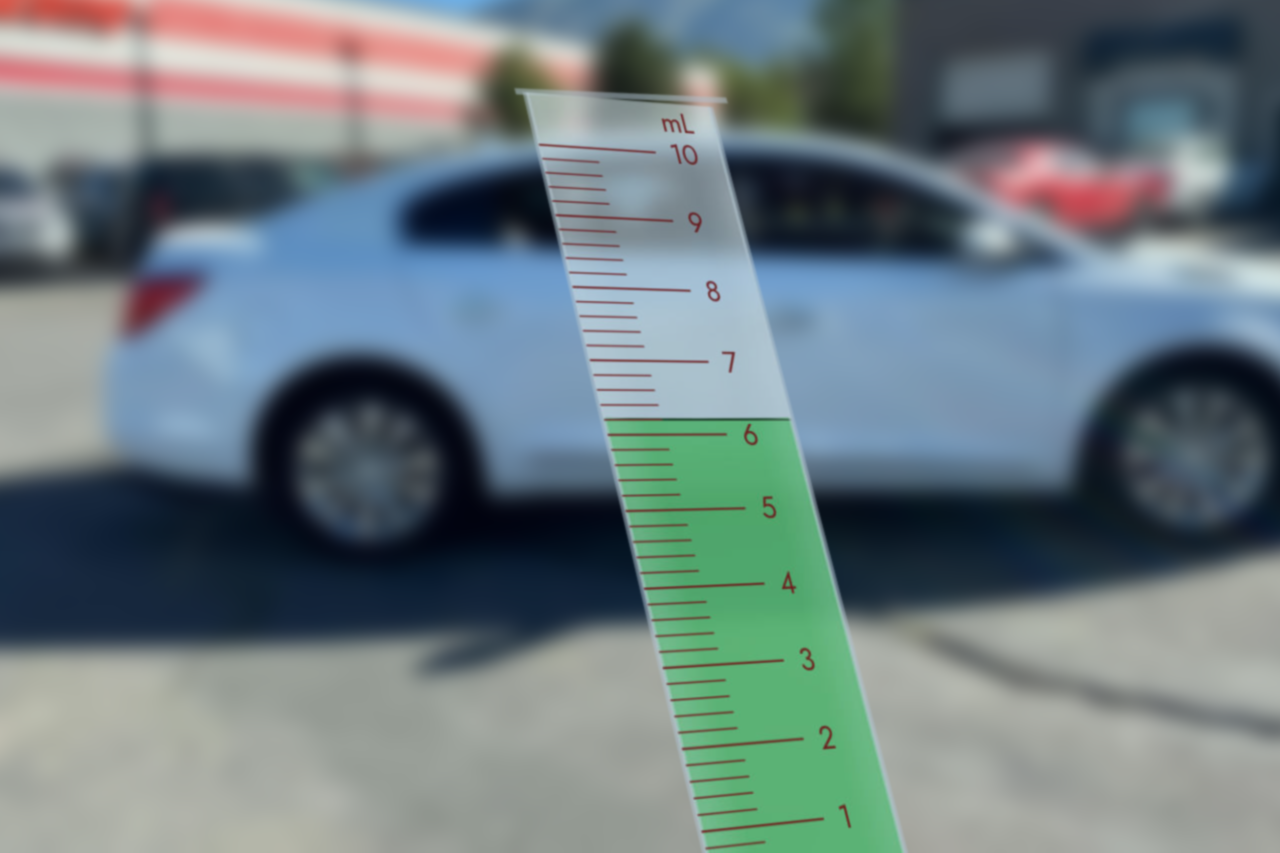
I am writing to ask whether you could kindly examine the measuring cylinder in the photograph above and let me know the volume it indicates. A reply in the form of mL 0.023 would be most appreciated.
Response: mL 6.2
